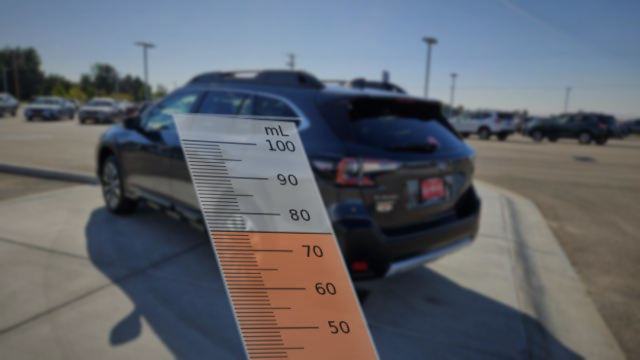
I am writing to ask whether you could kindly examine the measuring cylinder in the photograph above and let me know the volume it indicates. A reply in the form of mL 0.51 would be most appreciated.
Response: mL 75
